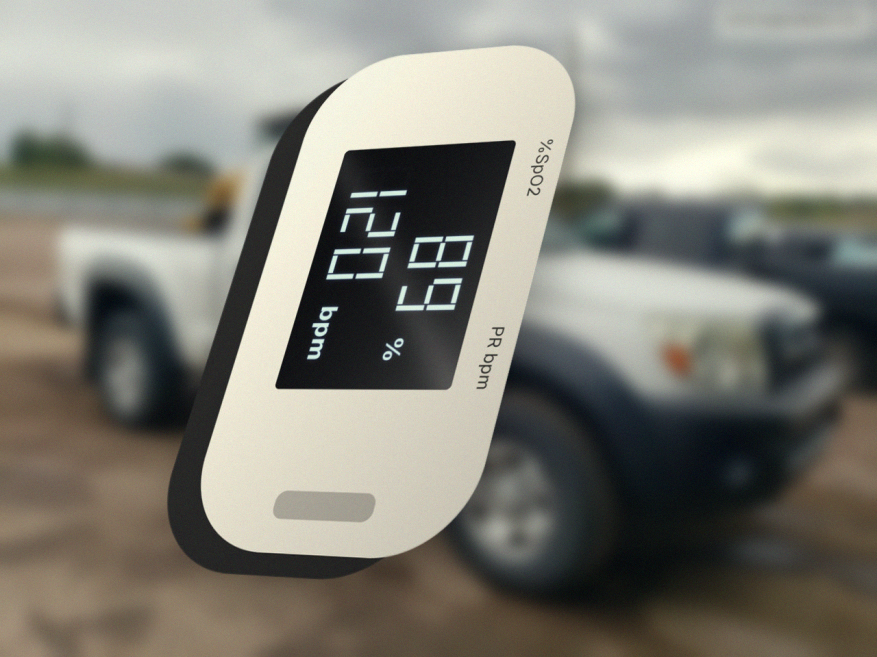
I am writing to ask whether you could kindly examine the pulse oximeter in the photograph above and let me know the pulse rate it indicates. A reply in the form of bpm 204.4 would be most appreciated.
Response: bpm 120
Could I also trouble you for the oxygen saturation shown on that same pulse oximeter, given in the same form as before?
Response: % 89
